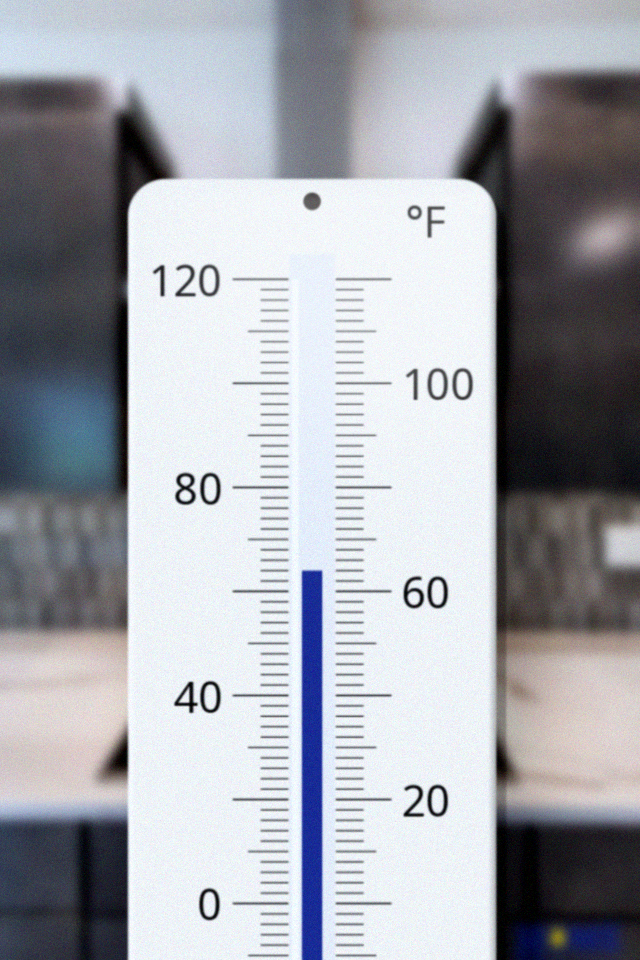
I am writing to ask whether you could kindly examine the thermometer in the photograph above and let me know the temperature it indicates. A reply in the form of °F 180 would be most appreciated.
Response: °F 64
